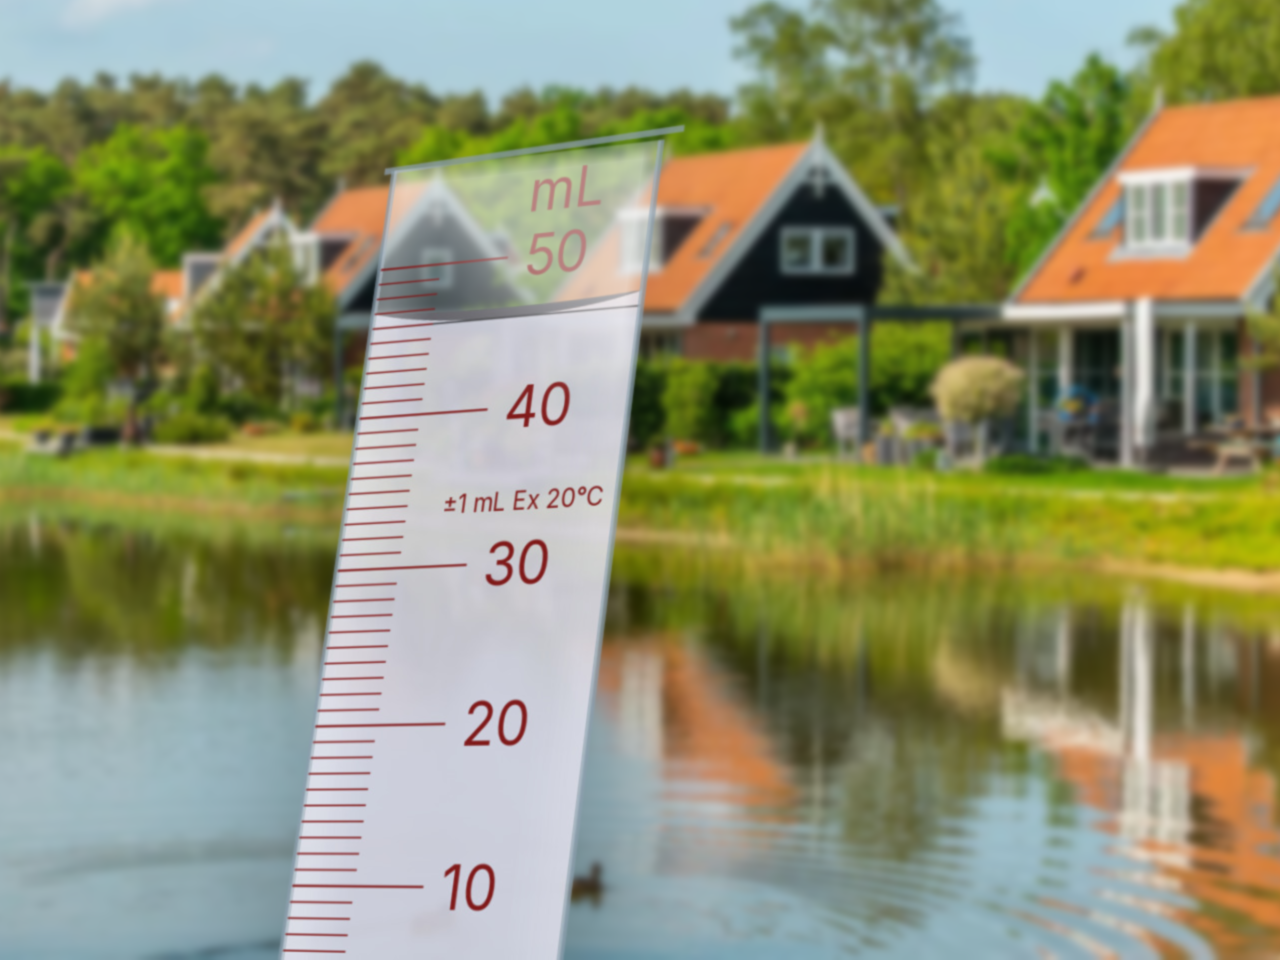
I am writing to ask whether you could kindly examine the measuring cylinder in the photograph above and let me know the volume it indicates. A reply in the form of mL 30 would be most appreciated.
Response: mL 46
